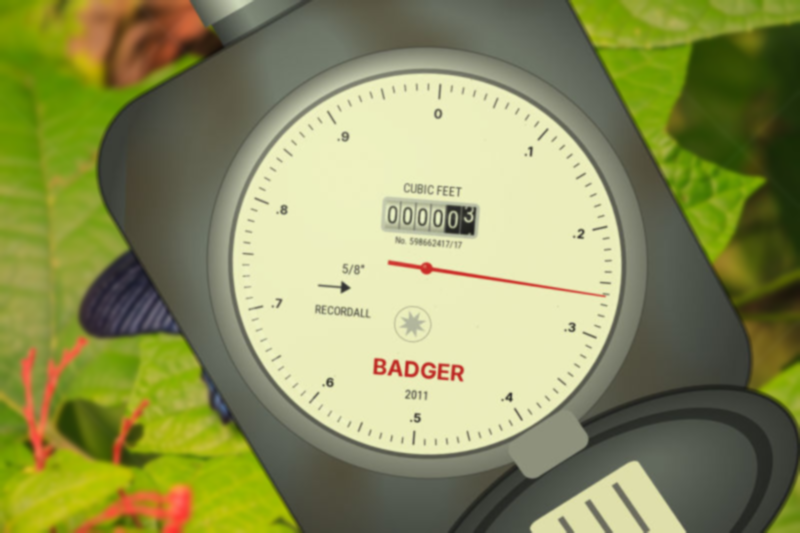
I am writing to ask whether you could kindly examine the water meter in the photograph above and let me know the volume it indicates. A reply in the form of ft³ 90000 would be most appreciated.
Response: ft³ 3.26
